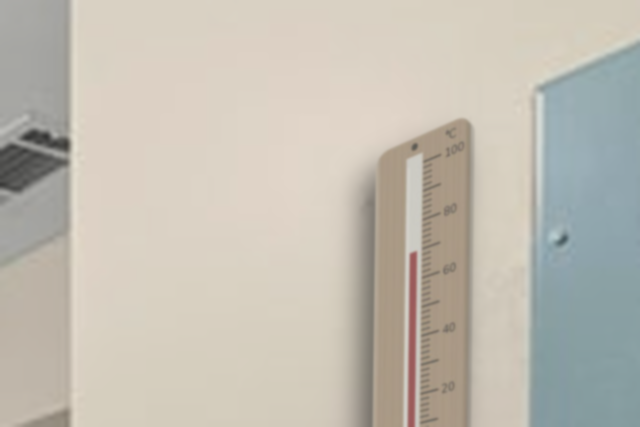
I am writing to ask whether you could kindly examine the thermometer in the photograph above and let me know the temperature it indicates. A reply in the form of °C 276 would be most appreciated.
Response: °C 70
